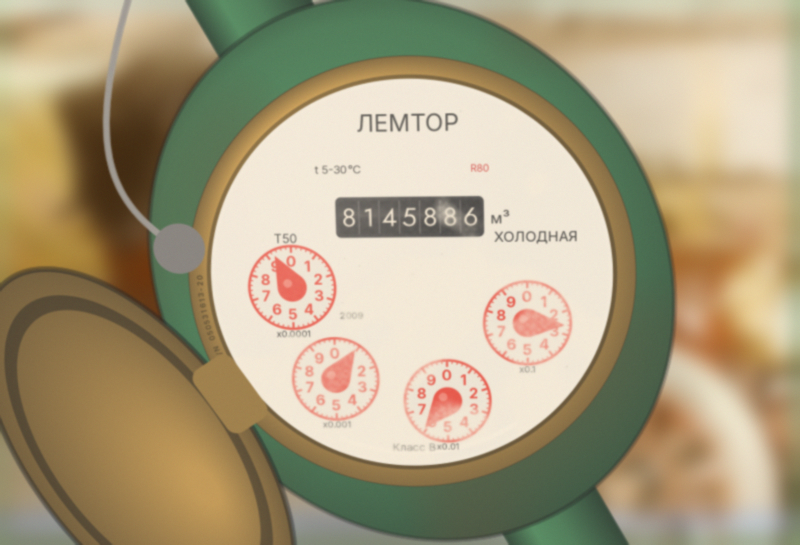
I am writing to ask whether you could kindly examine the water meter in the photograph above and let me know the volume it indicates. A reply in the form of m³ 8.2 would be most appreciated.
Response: m³ 8145886.2609
